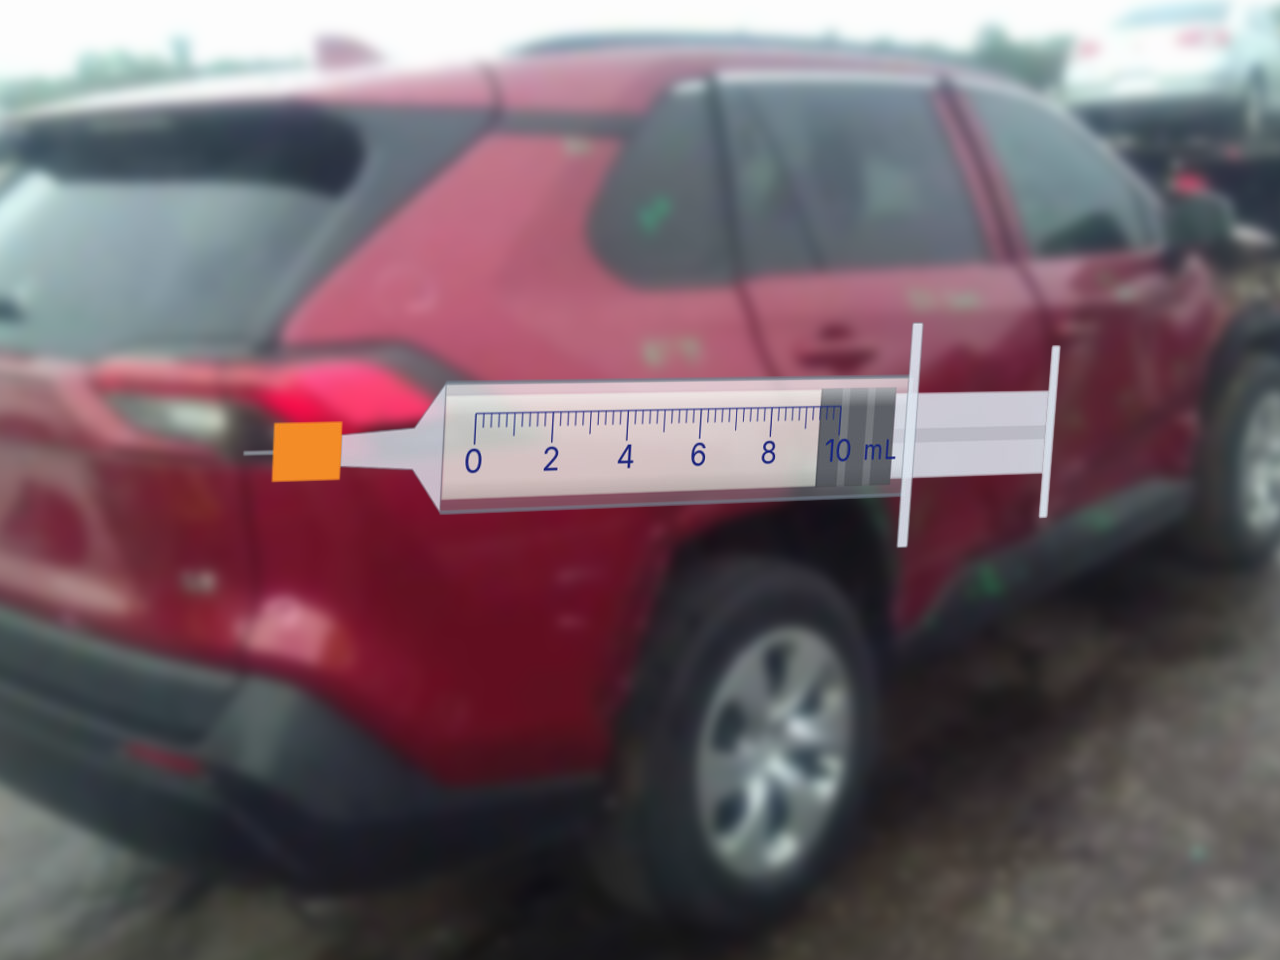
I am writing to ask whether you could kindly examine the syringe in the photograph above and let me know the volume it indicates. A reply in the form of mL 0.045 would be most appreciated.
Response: mL 9.4
